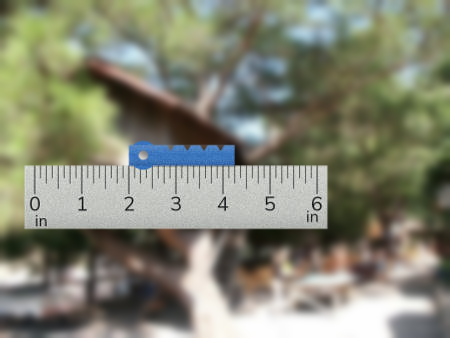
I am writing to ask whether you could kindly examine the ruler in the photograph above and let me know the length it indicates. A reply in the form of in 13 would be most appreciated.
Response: in 2.25
